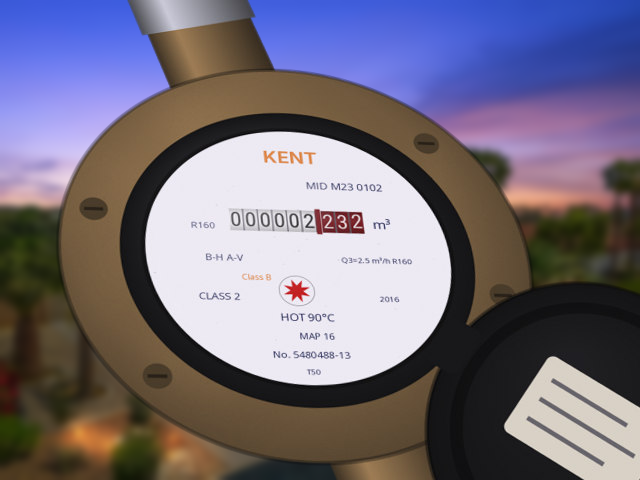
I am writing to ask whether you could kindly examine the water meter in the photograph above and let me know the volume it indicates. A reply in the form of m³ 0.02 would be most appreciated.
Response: m³ 2.232
